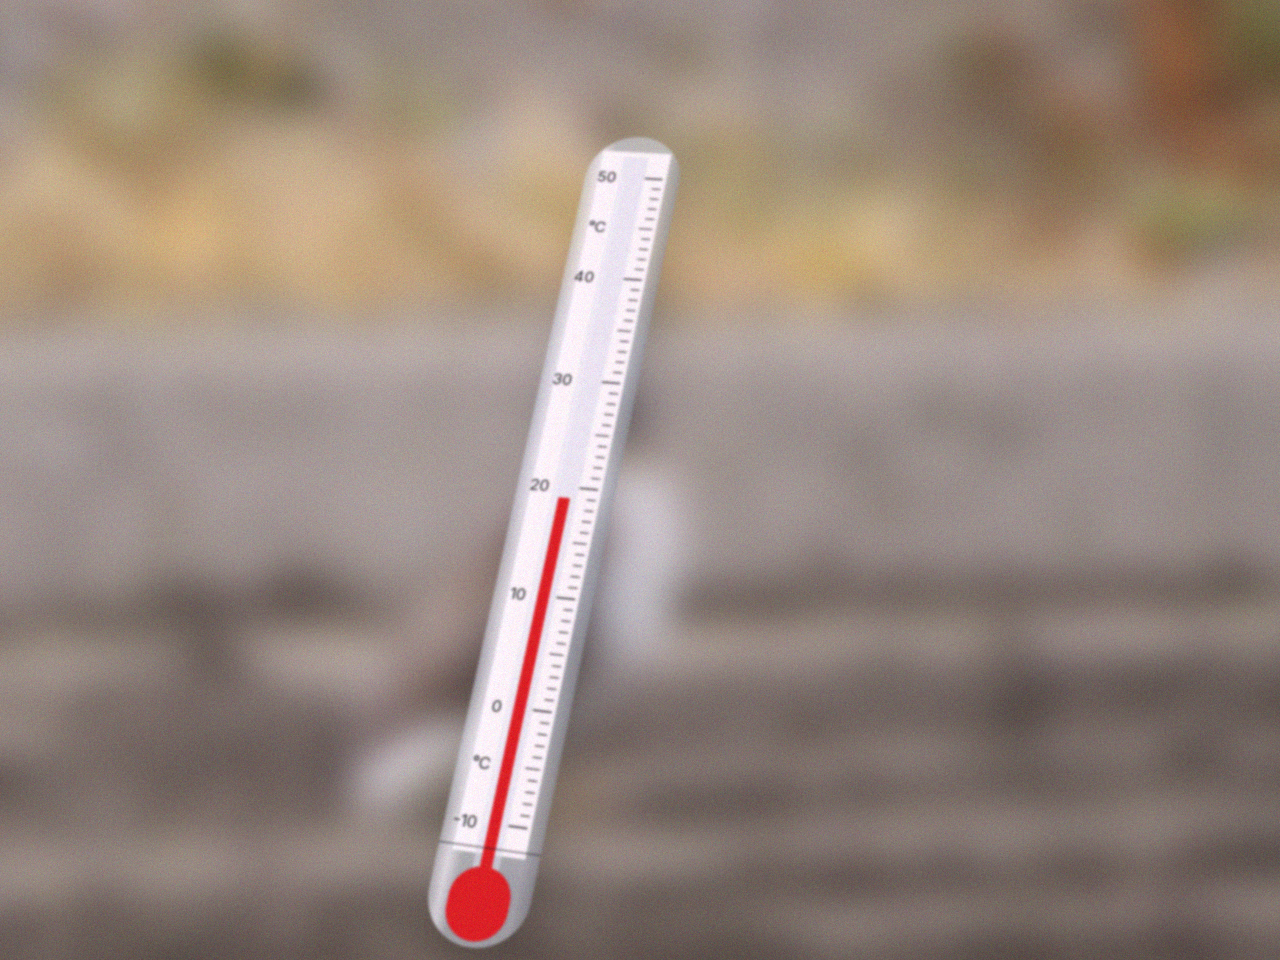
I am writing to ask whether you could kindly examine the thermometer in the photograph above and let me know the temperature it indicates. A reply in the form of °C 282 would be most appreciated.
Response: °C 19
